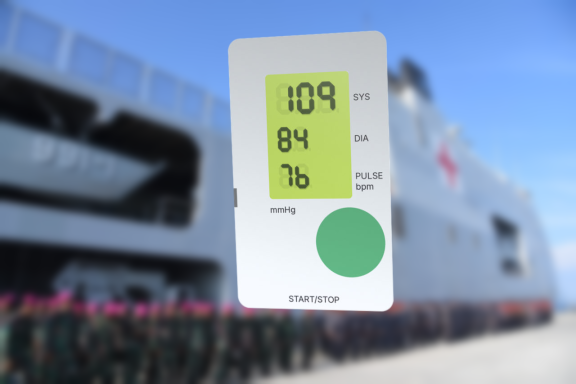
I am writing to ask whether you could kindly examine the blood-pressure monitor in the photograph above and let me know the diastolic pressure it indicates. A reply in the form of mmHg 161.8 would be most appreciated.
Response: mmHg 84
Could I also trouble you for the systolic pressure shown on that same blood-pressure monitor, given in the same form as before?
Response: mmHg 109
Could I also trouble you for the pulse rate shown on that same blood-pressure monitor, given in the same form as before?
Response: bpm 76
